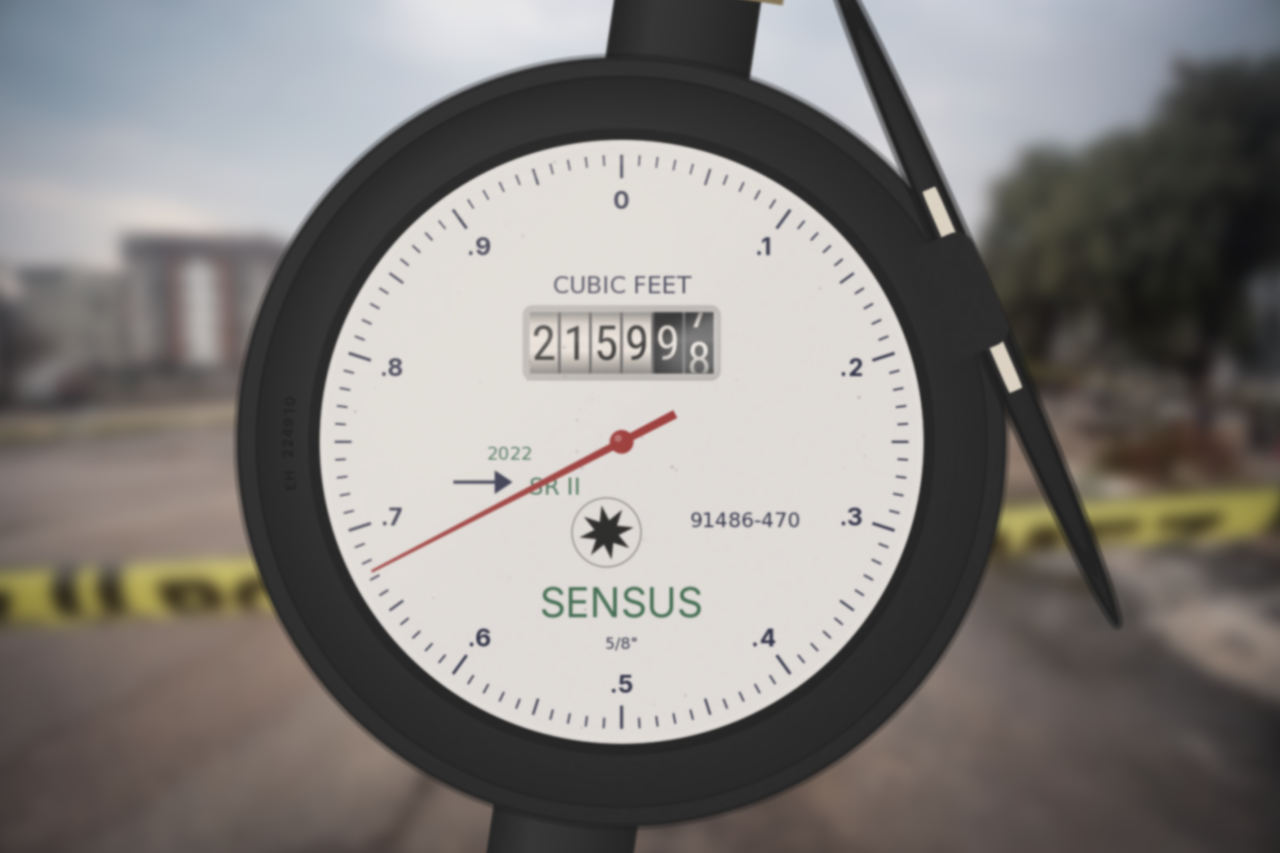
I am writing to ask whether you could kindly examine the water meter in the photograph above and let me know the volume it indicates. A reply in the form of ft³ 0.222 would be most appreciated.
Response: ft³ 215997.67
